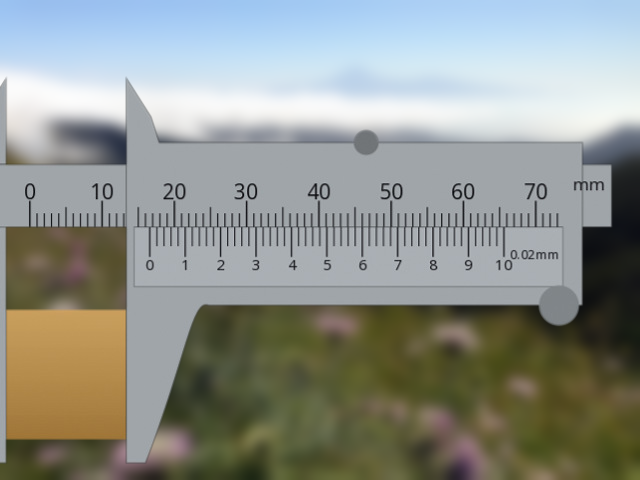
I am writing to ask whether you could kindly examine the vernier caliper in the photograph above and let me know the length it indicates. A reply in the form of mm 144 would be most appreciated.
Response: mm 16.6
